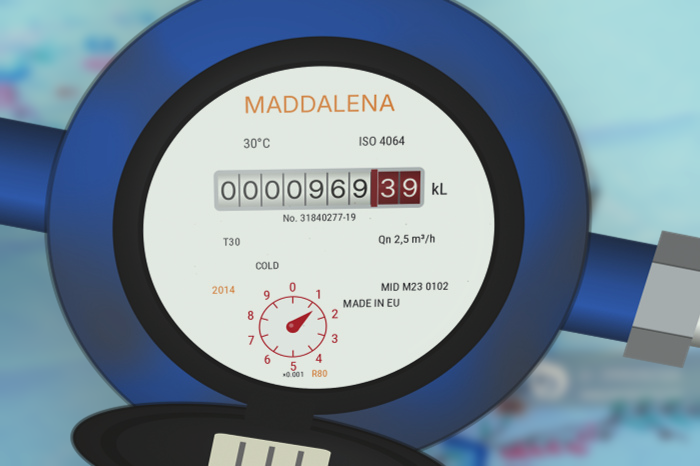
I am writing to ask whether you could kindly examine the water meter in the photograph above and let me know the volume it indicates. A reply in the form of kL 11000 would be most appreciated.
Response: kL 969.391
